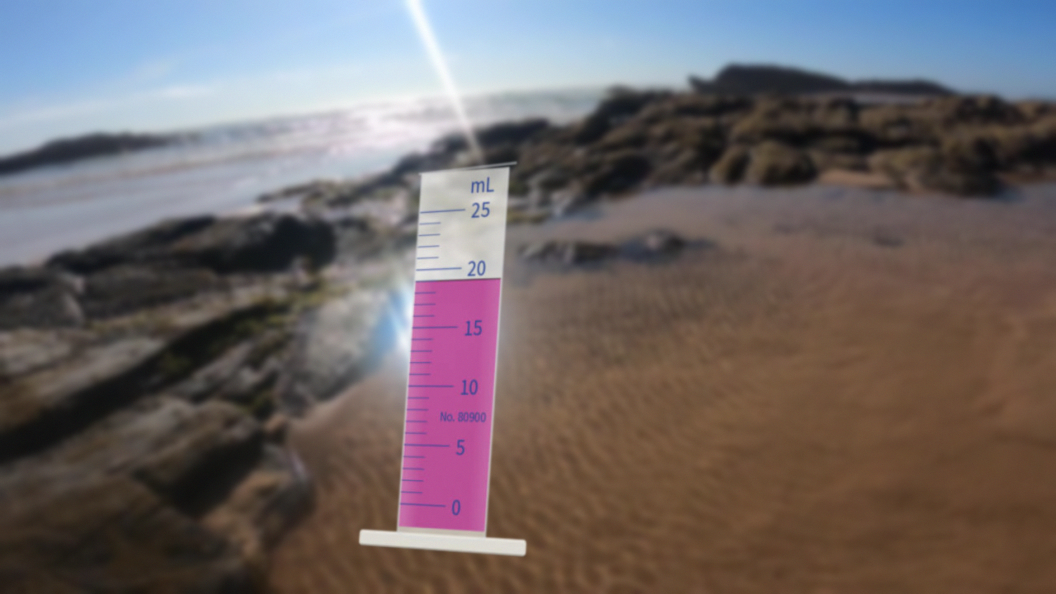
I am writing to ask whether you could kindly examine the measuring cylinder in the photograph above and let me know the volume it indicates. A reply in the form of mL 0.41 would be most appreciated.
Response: mL 19
